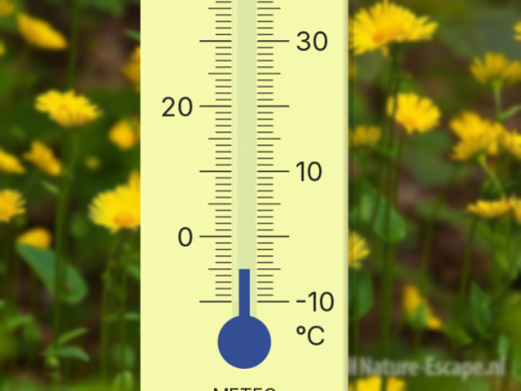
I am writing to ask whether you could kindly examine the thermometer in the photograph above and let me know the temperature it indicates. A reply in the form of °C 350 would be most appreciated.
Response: °C -5
